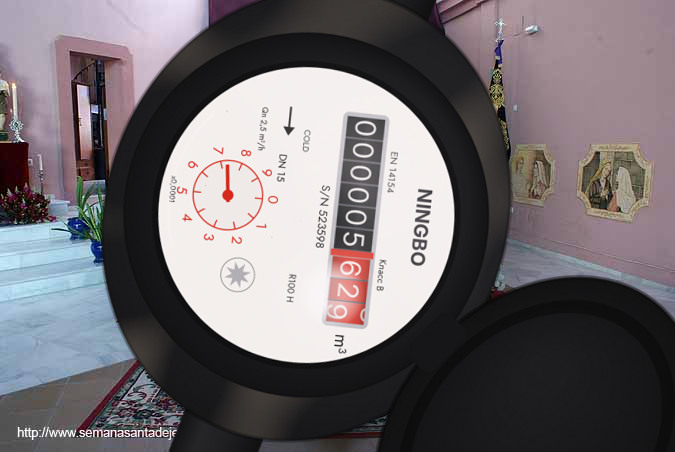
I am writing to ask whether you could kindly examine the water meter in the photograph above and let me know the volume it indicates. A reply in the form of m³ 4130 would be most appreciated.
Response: m³ 5.6287
